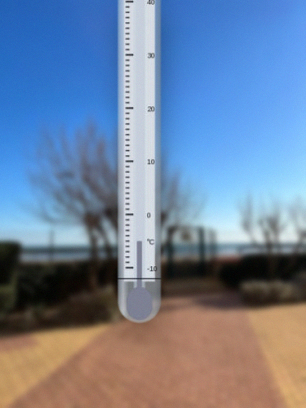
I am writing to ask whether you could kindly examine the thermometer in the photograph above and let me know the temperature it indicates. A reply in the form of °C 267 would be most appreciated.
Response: °C -5
